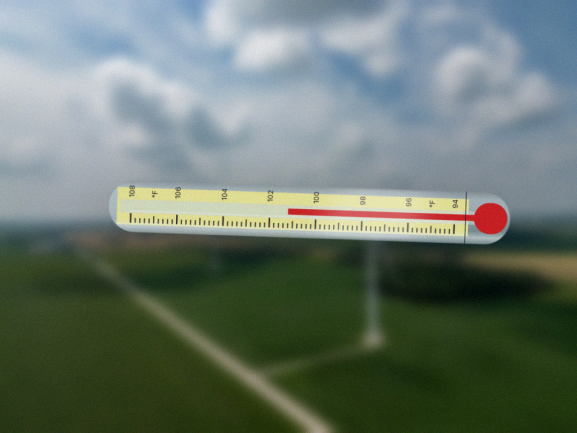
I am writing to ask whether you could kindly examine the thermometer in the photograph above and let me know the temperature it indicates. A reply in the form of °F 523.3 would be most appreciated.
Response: °F 101.2
